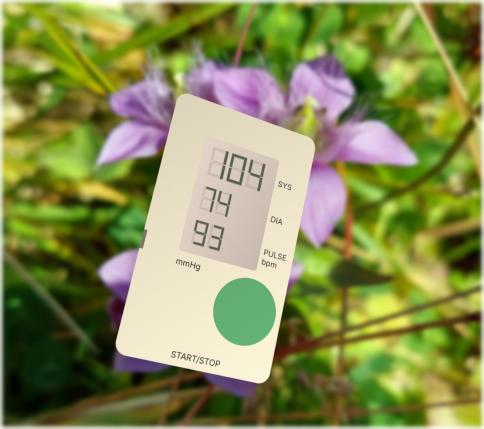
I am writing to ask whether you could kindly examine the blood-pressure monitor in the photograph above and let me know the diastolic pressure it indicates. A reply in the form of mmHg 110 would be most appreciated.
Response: mmHg 74
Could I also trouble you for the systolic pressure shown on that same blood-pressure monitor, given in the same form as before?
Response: mmHg 104
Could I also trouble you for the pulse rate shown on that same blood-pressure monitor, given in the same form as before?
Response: bpm 93
